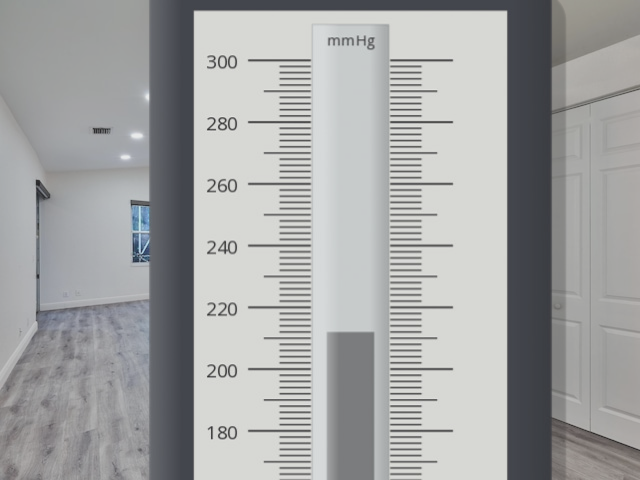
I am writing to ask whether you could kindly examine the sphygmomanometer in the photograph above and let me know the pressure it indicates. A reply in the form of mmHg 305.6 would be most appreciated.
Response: mmHg 212
